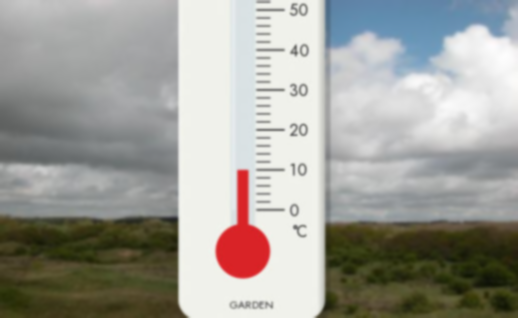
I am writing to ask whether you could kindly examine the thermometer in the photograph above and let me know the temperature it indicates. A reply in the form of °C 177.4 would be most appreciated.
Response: °C 10
